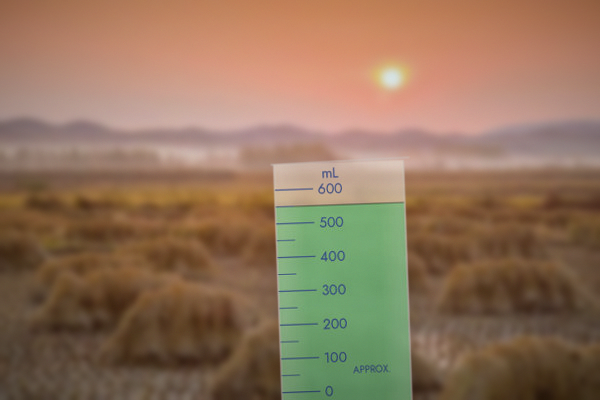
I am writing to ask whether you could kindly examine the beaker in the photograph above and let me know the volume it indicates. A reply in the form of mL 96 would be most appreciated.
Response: mL 550
